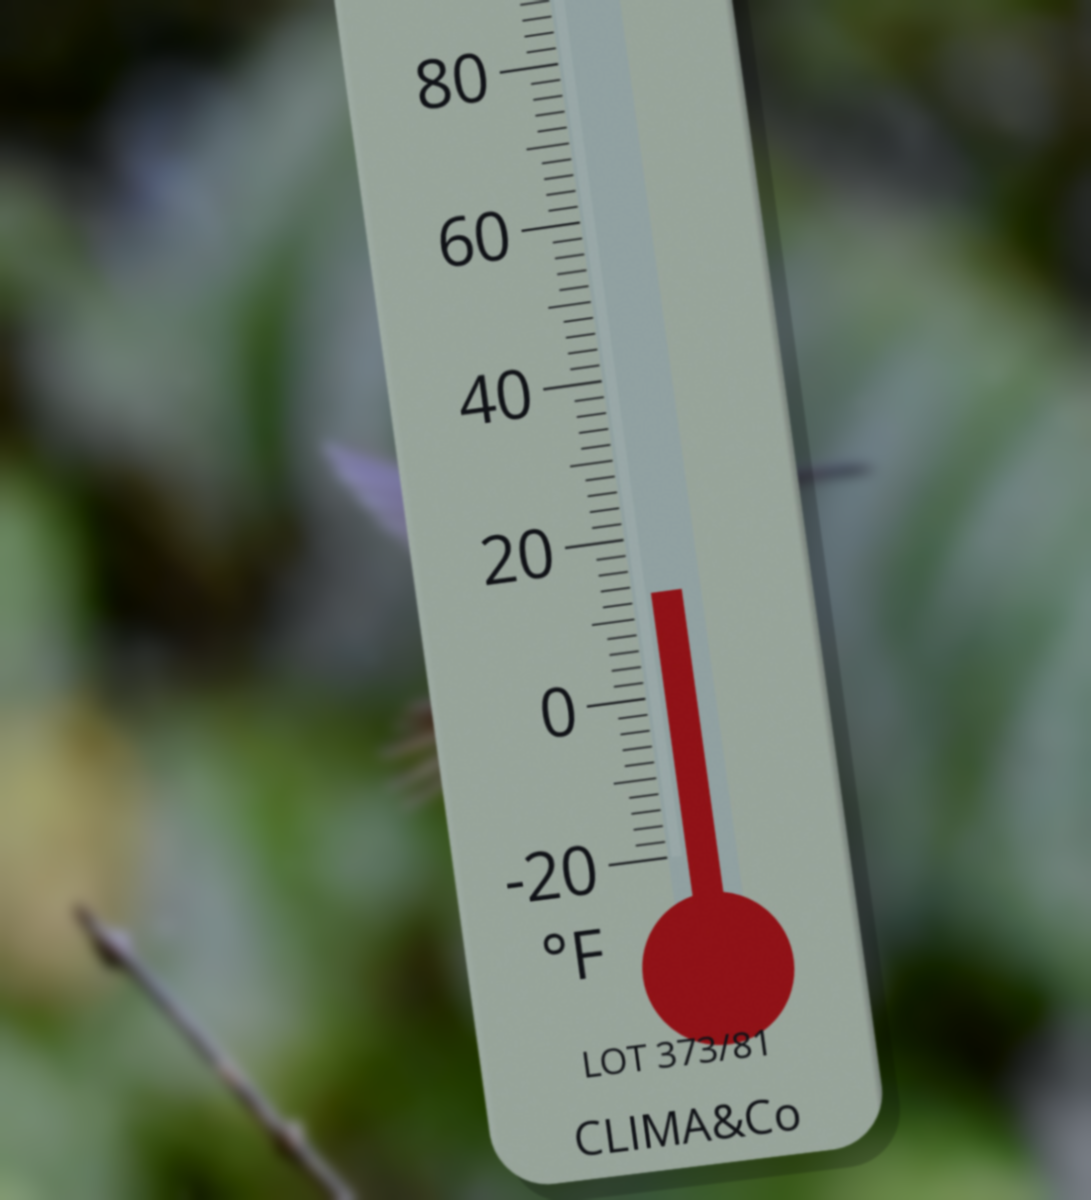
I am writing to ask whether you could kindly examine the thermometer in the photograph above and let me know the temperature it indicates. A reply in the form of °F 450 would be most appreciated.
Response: °F 13
